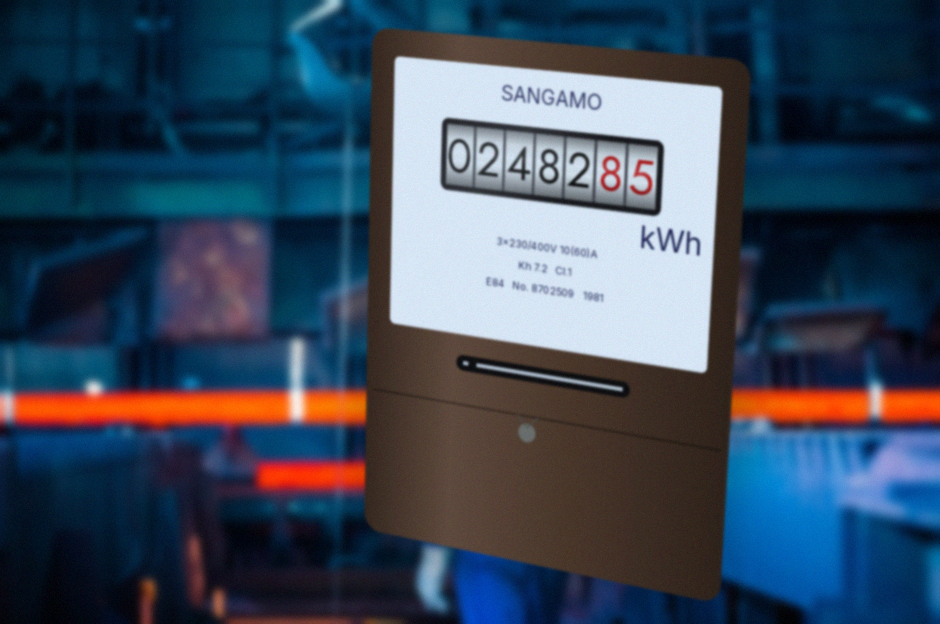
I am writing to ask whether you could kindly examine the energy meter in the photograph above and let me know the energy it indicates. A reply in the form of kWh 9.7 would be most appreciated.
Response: kWh 2482.85
